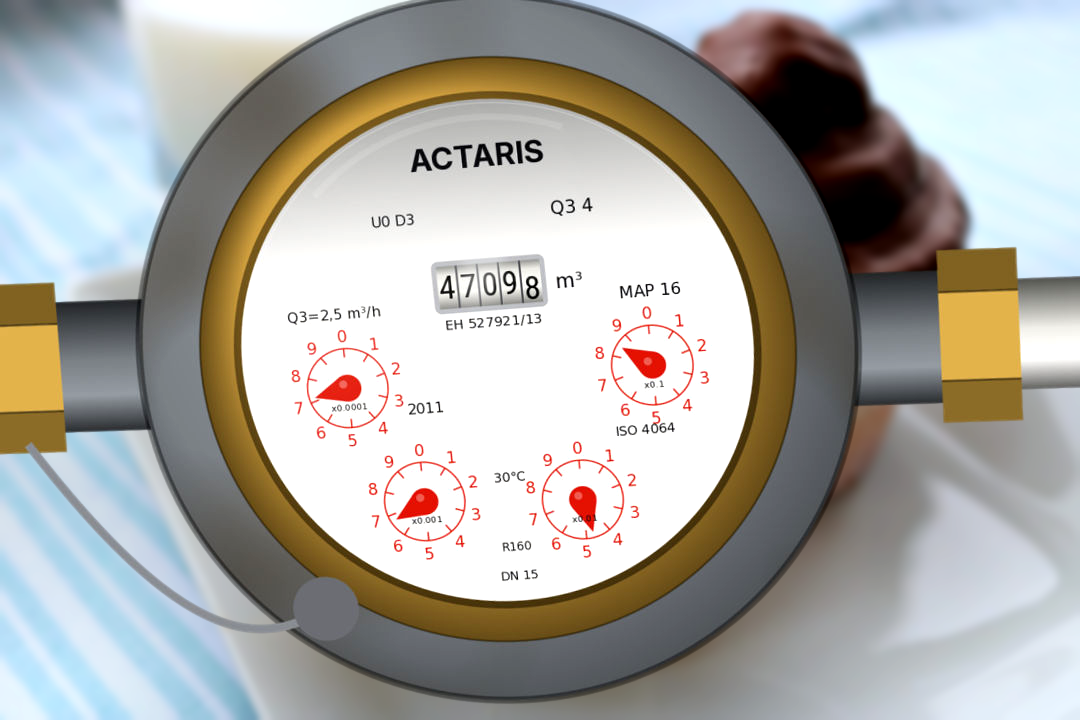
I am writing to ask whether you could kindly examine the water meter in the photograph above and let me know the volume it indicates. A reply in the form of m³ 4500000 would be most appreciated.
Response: m³ 47097.8467
